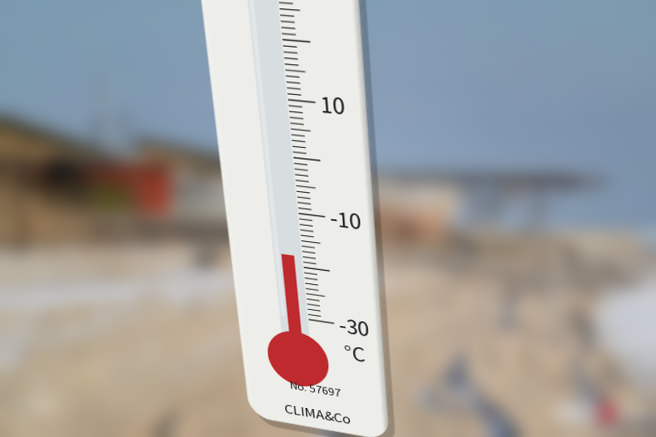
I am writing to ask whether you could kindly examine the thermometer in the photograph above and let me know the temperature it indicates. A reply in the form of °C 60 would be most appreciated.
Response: °C -18
